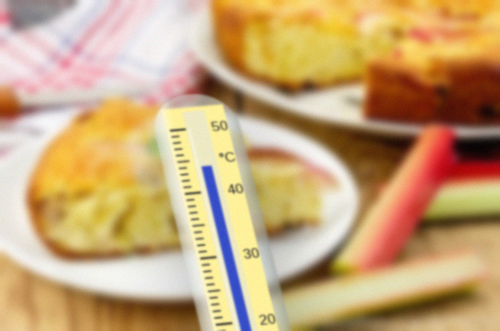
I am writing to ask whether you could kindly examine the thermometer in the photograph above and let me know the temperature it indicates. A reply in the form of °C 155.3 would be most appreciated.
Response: °C 44
